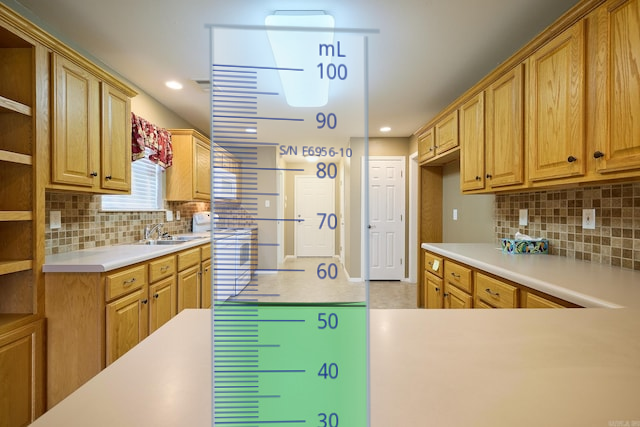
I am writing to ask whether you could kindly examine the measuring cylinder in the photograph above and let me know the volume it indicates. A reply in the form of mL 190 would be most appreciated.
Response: mL 53
